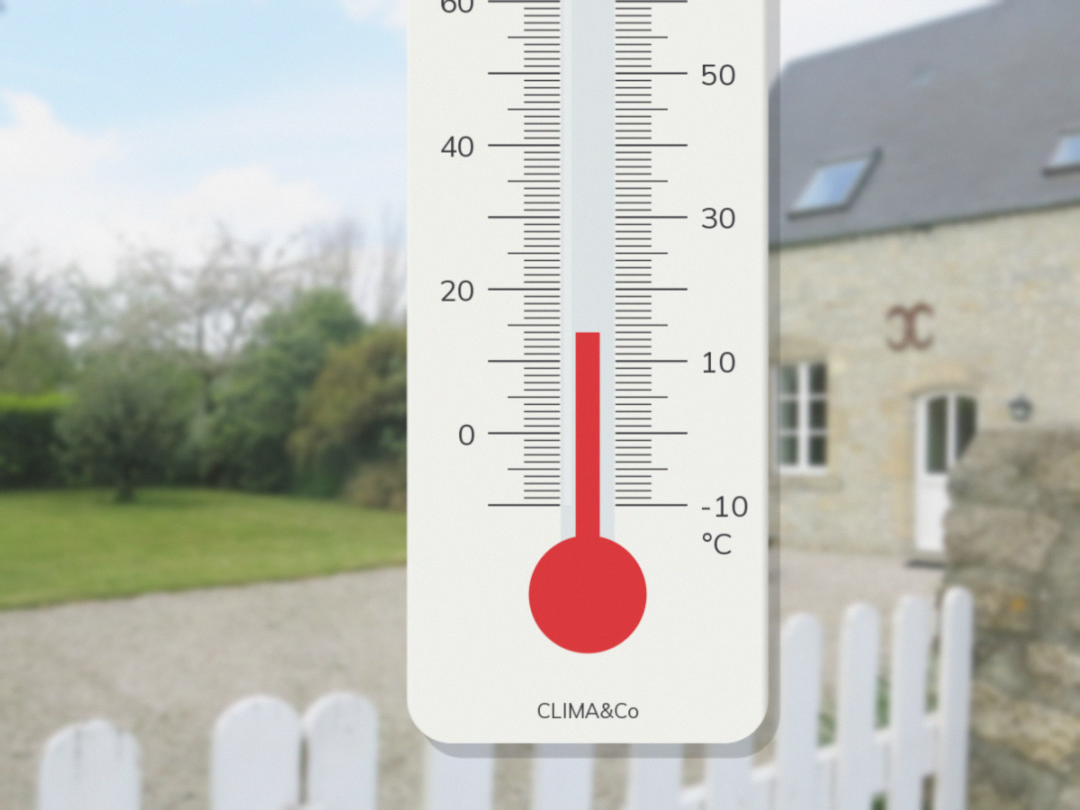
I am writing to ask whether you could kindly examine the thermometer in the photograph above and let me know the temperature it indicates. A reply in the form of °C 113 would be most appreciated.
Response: °C 14
